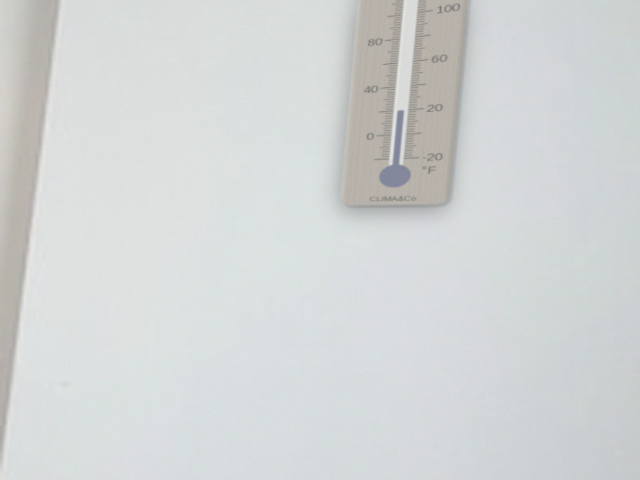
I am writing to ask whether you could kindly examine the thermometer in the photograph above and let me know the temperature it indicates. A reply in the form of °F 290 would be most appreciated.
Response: °F 20
